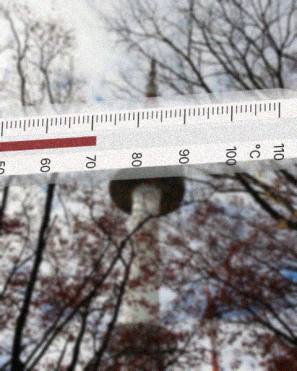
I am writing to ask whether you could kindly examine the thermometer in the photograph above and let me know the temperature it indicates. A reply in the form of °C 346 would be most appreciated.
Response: °C 71
